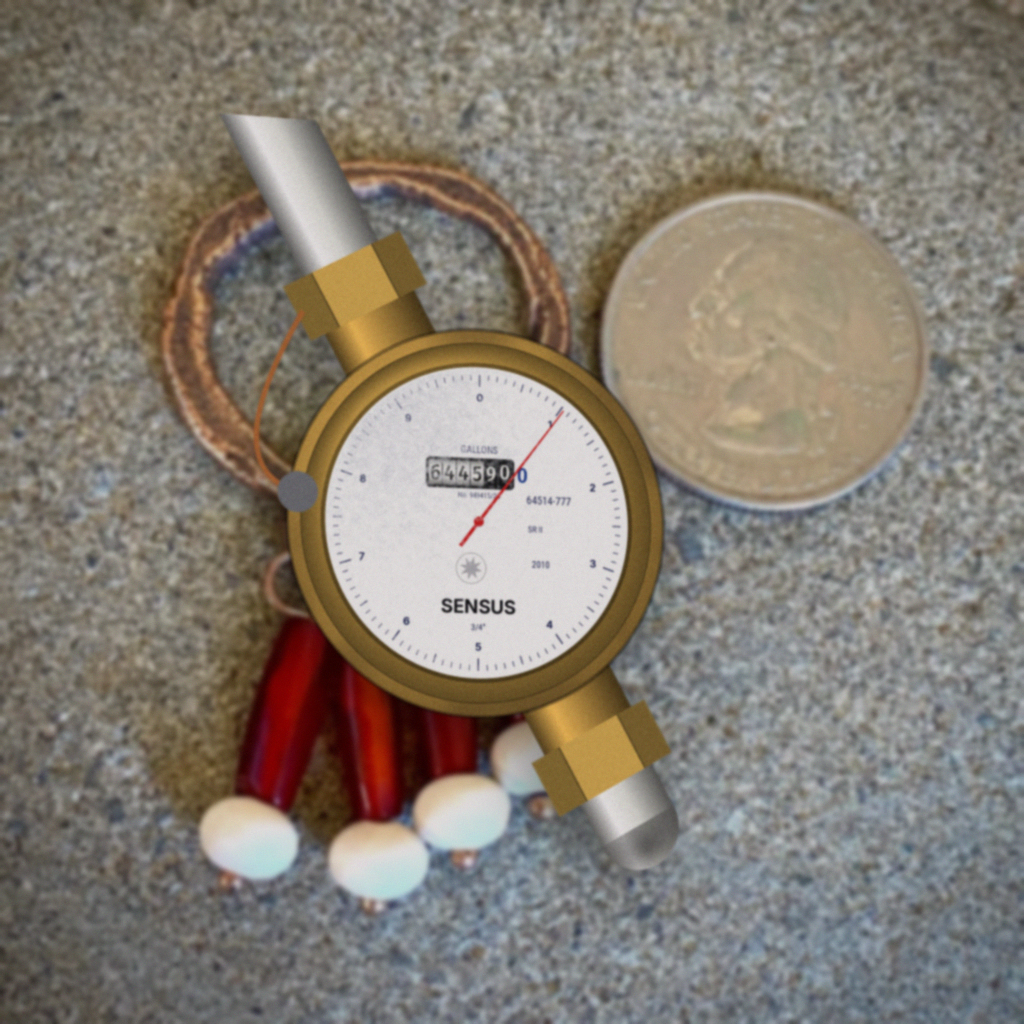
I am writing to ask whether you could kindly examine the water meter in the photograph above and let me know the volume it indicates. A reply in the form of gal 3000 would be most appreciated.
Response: gal 6445901.0
